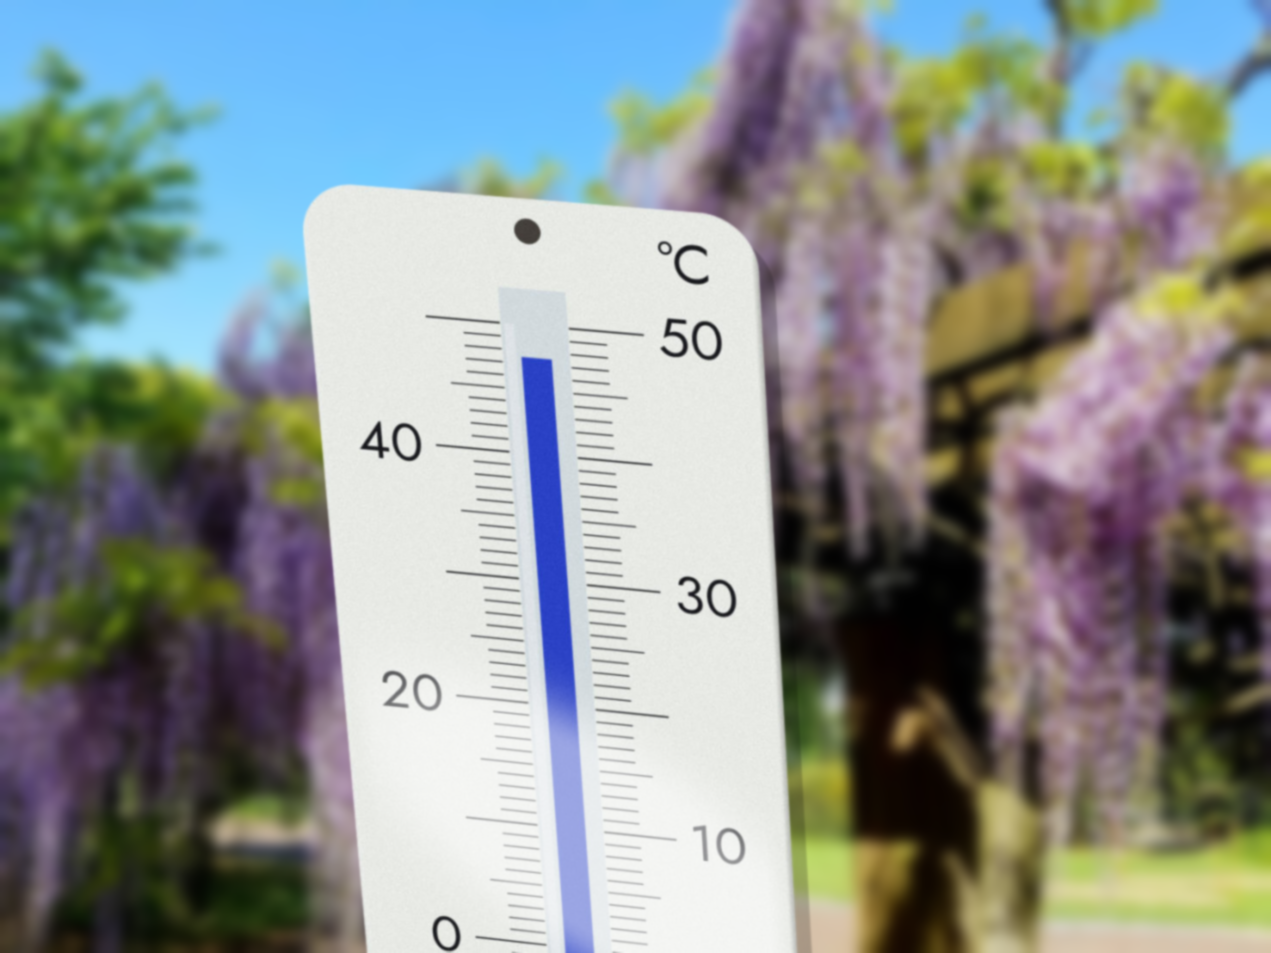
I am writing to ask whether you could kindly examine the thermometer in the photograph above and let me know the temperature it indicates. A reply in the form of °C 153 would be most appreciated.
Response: °C 47.5
